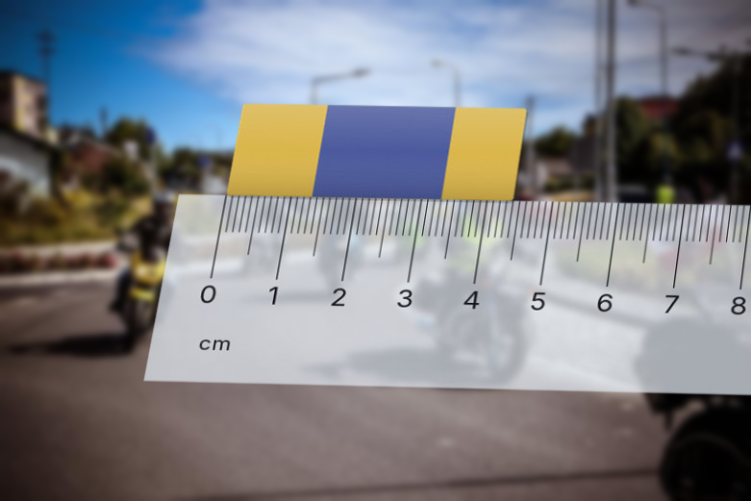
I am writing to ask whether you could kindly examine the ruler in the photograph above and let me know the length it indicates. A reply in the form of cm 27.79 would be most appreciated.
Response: cm 4.4
